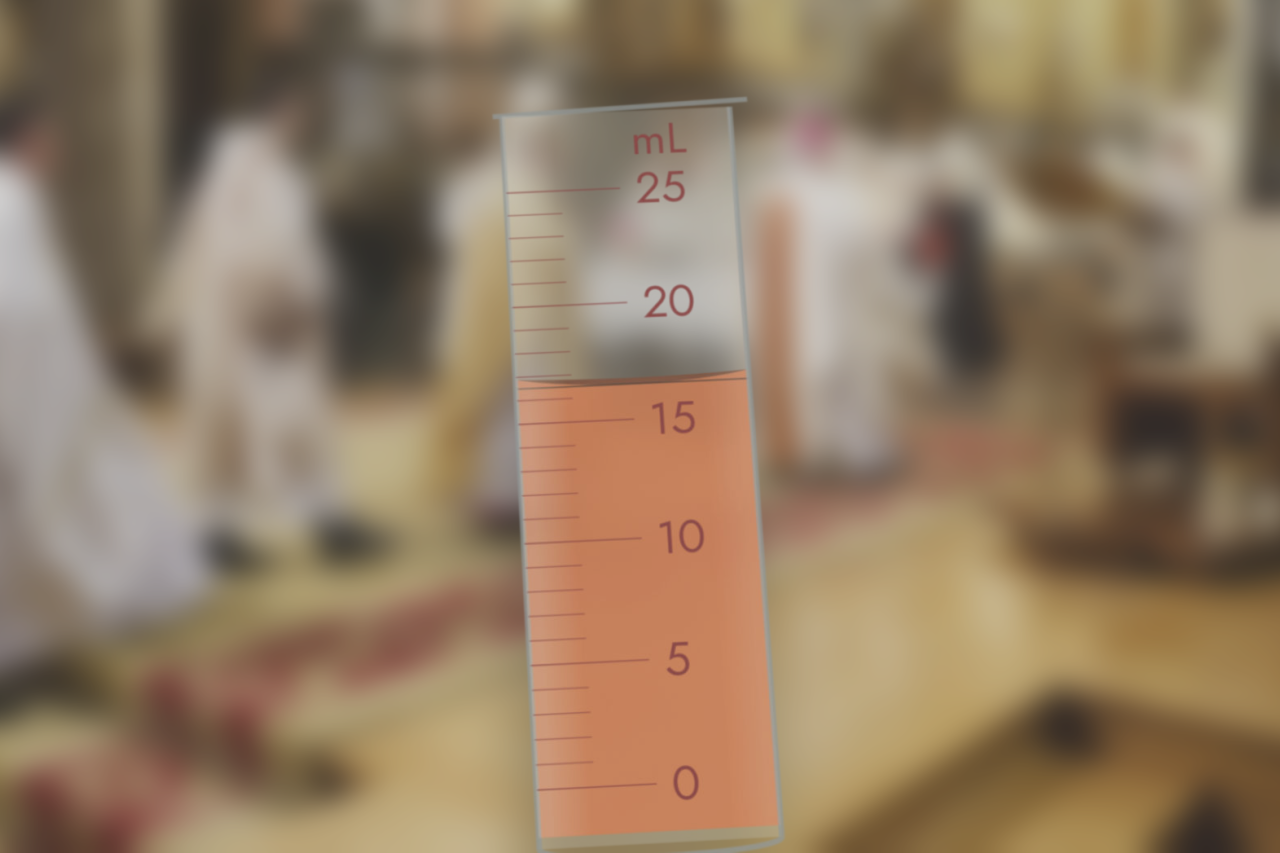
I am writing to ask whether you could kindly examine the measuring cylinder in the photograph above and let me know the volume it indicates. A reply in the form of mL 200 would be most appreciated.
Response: mL 16.5
